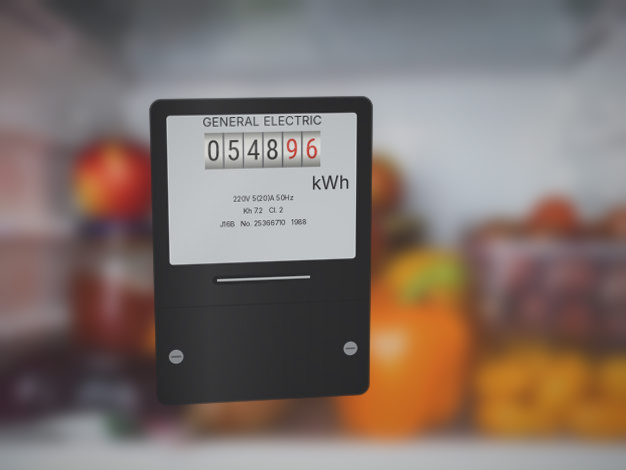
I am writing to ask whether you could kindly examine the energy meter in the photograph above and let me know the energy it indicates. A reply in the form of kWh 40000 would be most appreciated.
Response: kWh 548.96
